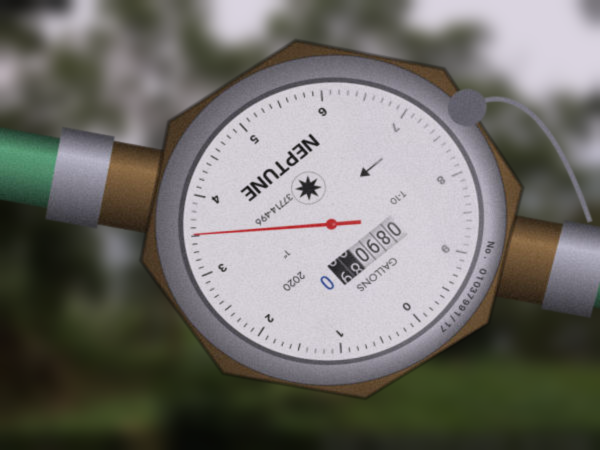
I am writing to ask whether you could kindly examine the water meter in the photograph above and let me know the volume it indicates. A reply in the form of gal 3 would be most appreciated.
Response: gal 890893.5
